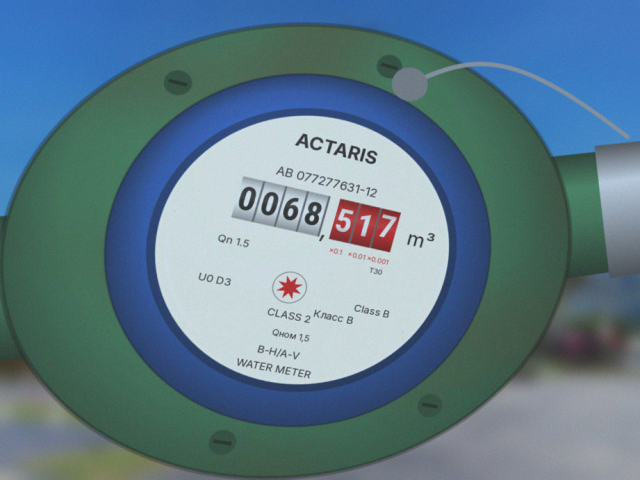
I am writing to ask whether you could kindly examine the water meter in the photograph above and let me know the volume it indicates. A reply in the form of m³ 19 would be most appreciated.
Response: m³ 68.517
